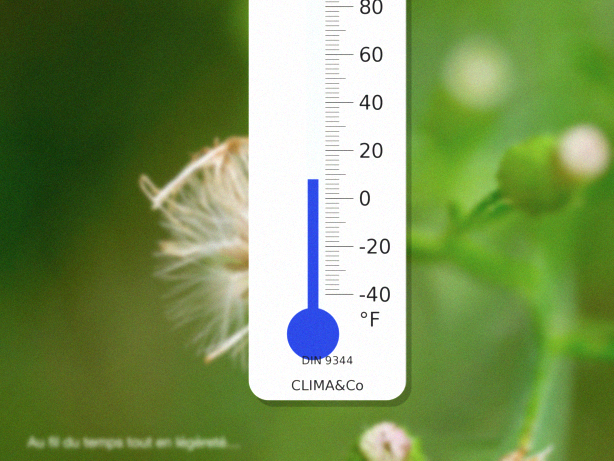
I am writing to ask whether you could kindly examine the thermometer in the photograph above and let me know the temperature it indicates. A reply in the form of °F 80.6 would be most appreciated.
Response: °F 8
